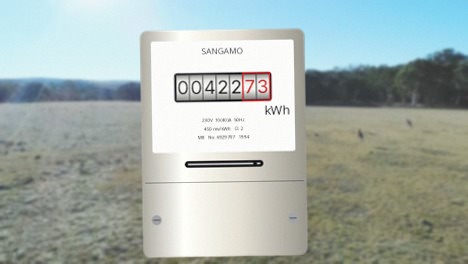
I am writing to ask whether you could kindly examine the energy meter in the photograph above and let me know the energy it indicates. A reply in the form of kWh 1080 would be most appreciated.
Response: kWh 422.73
